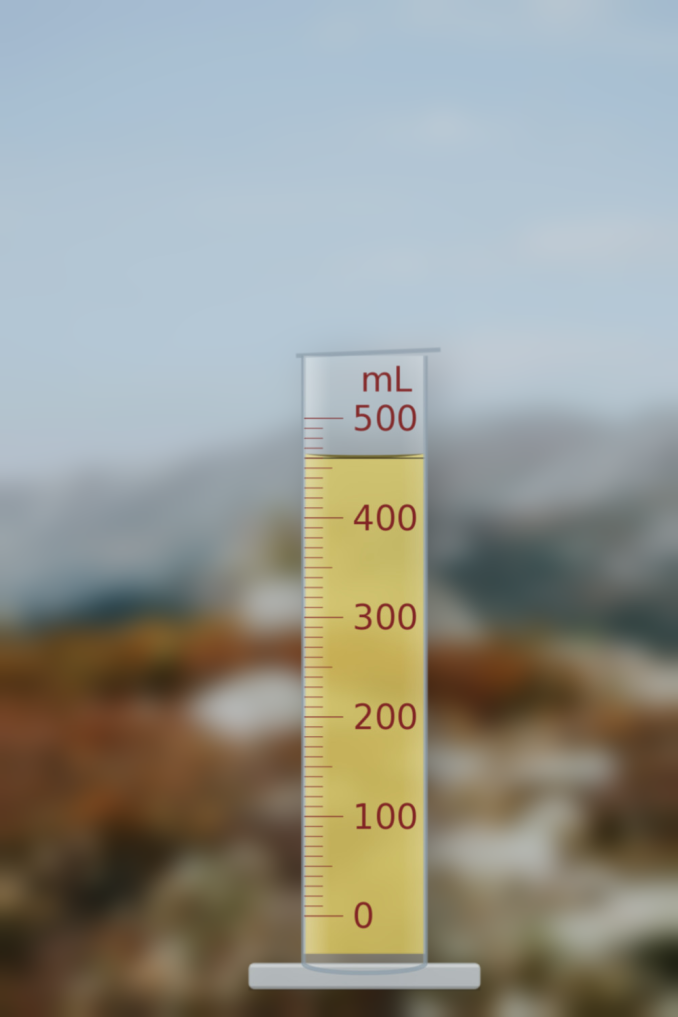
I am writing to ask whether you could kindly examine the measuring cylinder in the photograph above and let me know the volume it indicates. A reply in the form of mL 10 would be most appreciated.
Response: mL 460
